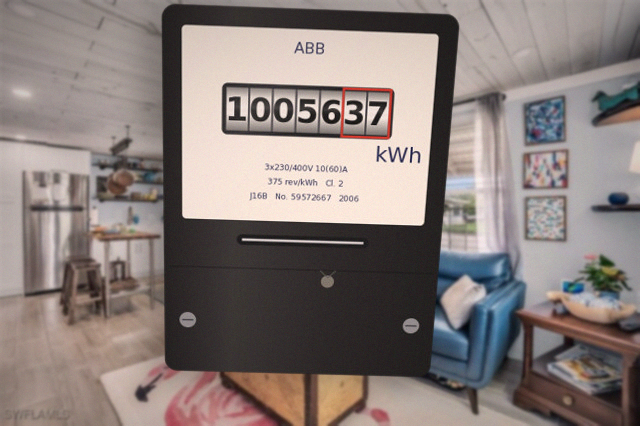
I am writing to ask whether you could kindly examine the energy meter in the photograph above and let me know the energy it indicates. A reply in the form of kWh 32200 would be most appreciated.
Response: kWh 10056.37
